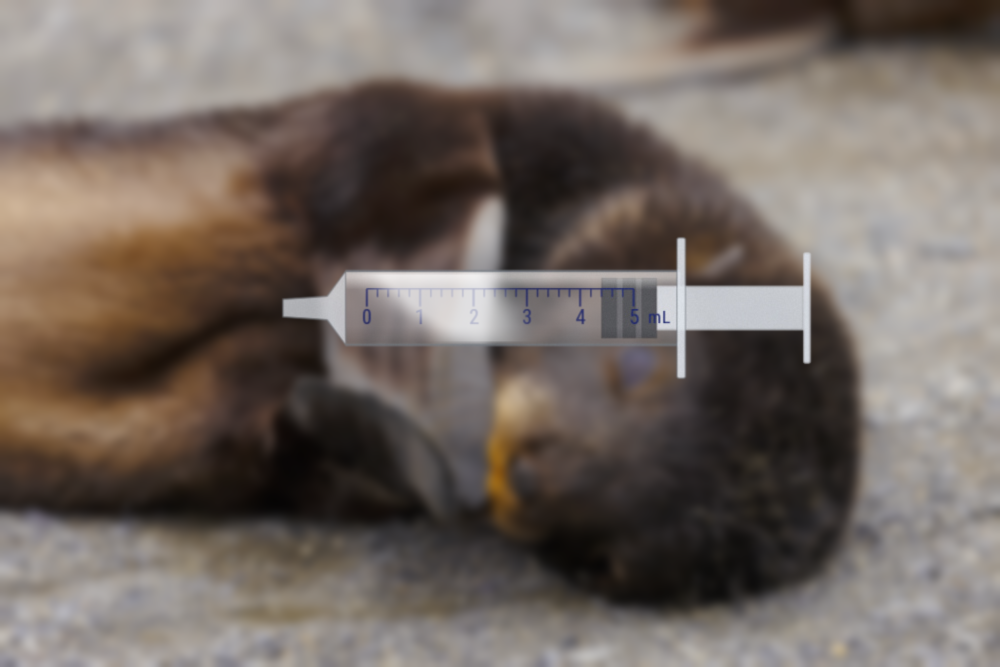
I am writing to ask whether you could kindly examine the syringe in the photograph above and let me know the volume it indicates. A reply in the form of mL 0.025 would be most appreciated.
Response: mL 4.4
